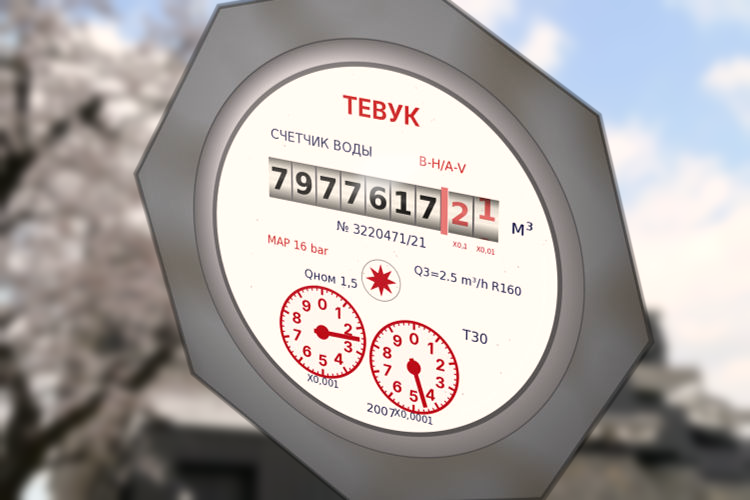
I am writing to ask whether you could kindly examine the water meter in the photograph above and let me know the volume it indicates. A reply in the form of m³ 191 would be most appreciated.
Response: m³ 7977617.2124
